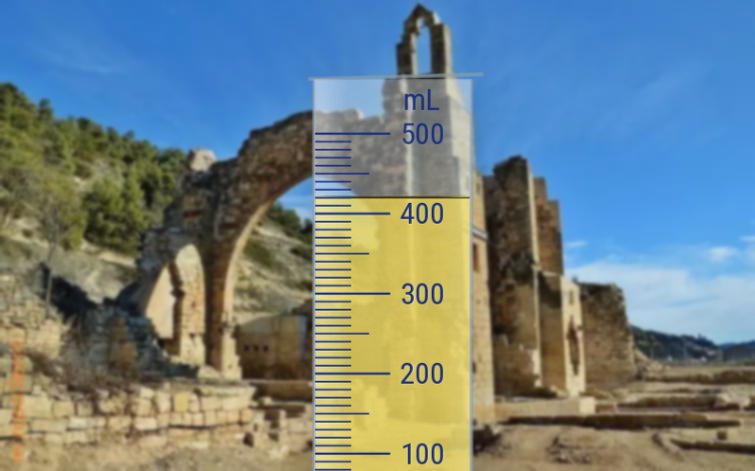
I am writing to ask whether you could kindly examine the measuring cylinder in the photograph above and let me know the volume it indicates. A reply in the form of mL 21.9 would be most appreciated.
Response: mL 420
